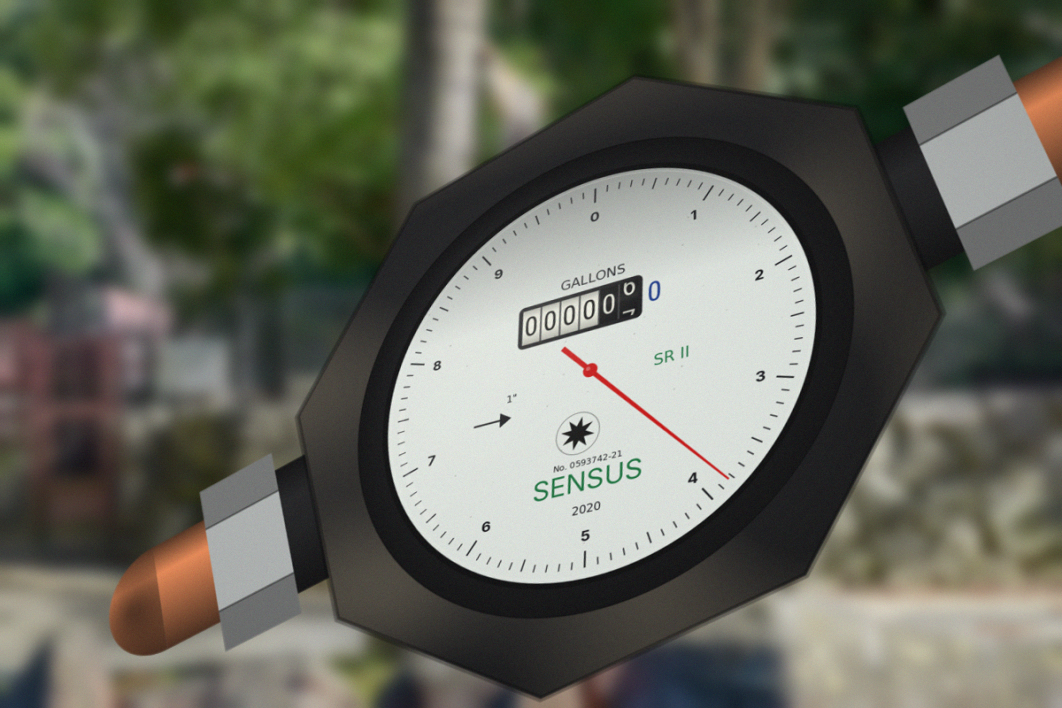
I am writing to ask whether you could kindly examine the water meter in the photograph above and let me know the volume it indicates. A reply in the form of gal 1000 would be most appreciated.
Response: gal 63.8
